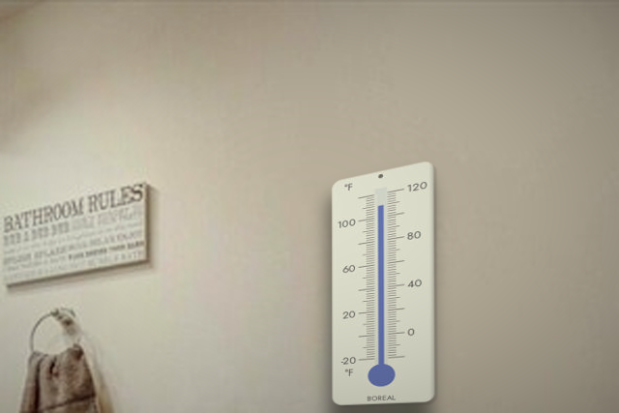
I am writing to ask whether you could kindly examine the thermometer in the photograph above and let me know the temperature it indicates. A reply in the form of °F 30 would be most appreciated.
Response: °F 110
